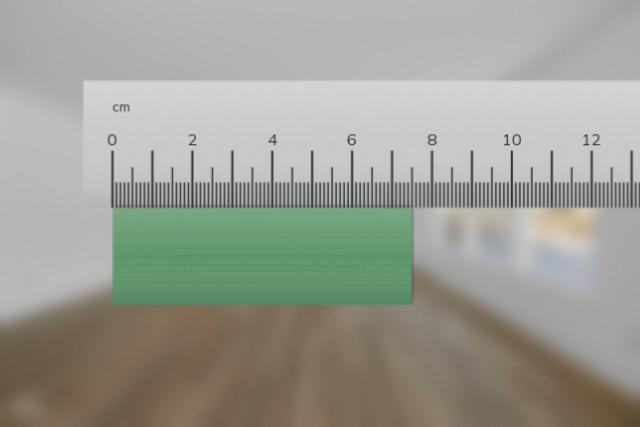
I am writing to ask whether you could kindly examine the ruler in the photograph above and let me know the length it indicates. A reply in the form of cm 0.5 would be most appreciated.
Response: cm 7.5
